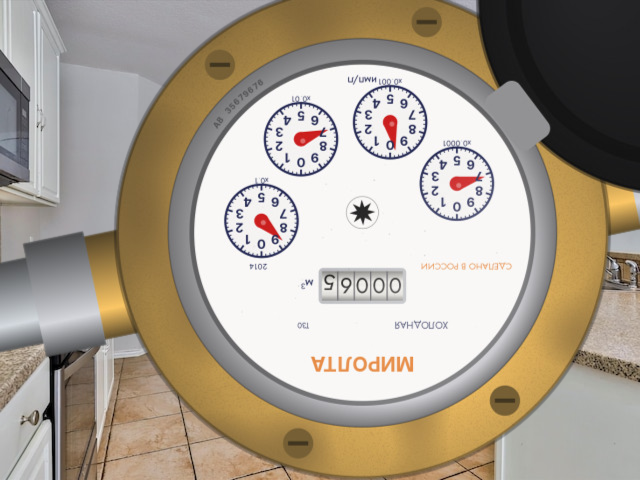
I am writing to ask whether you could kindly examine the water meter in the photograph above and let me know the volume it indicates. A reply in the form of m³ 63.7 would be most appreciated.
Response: m³ 64.8697
